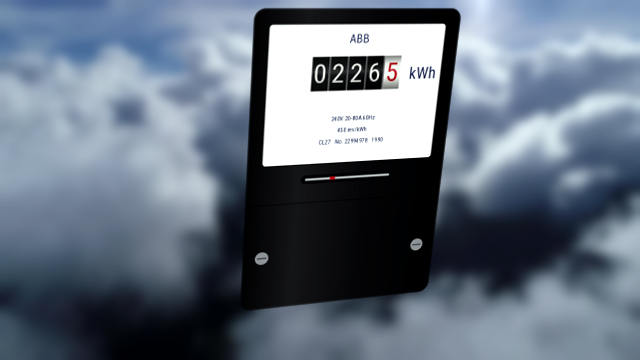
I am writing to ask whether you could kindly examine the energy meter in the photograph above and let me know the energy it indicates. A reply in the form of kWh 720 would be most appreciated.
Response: kWh 226.5
